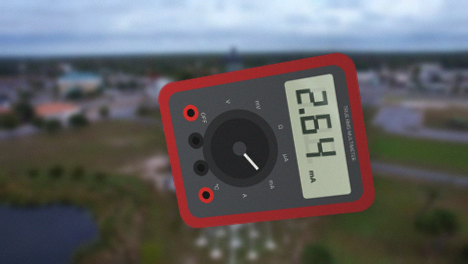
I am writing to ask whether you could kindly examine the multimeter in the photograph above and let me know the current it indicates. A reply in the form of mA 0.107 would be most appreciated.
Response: mA 2.64
